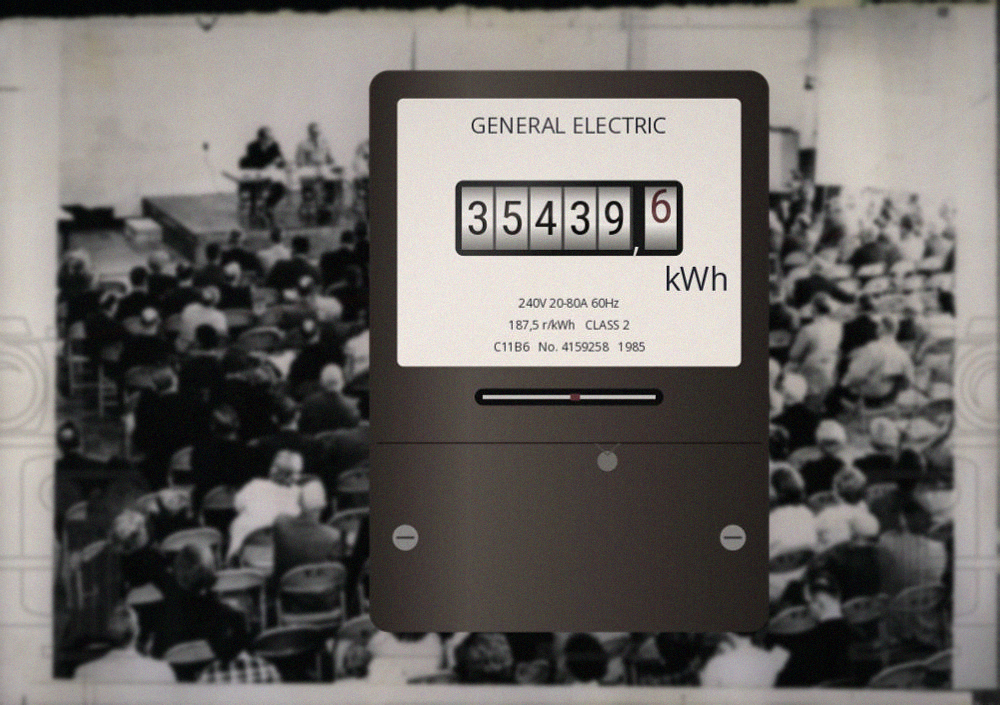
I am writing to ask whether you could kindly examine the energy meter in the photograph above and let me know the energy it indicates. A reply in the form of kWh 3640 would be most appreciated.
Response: kWh 35439.6
